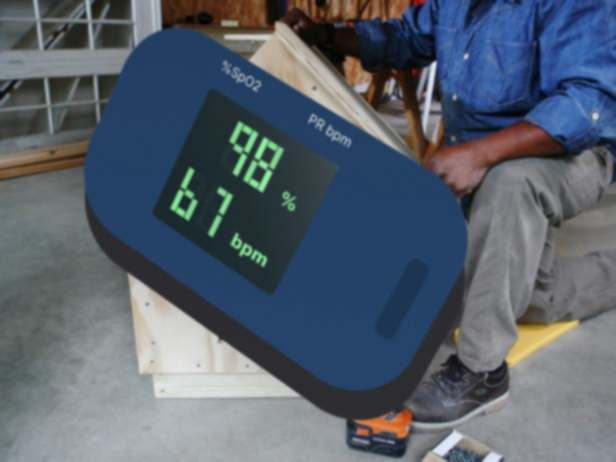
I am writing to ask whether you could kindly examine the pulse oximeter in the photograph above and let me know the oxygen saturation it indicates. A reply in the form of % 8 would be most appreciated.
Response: % 98
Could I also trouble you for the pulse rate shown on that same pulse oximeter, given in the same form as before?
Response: bpm 67
